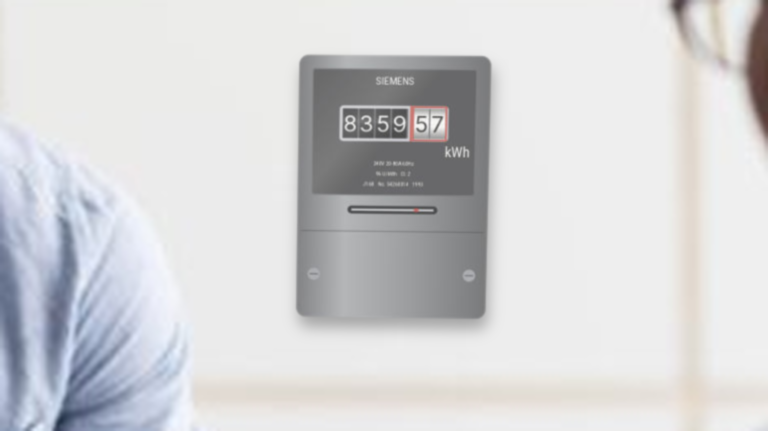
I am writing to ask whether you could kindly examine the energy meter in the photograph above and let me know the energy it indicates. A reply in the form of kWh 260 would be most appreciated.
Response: kWh 8359.57
